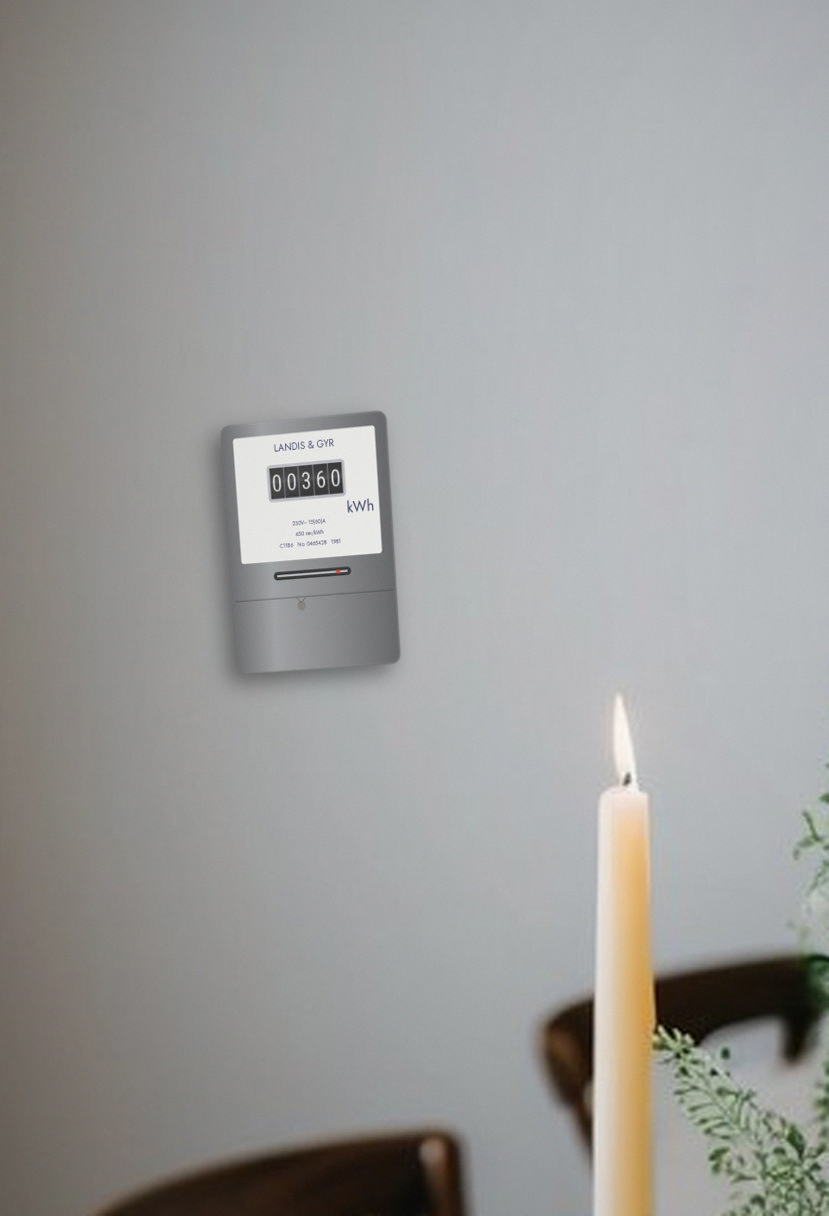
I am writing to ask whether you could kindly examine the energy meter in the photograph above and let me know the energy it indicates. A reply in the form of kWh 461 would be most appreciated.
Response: kWh 360
